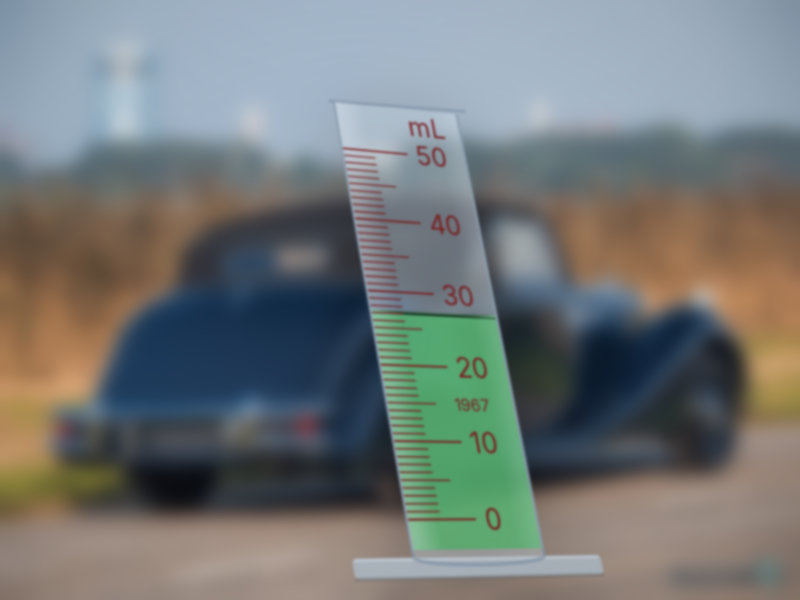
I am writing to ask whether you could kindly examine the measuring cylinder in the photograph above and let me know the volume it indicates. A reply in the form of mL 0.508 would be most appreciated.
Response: mL 27
